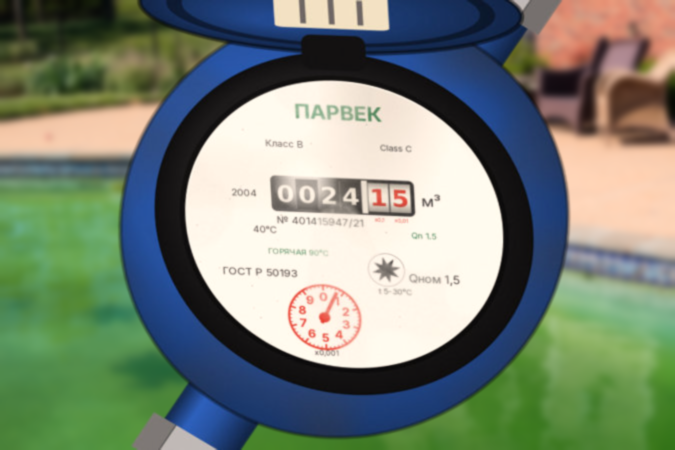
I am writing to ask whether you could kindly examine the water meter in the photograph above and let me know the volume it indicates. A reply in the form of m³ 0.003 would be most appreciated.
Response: m³ 24.150
